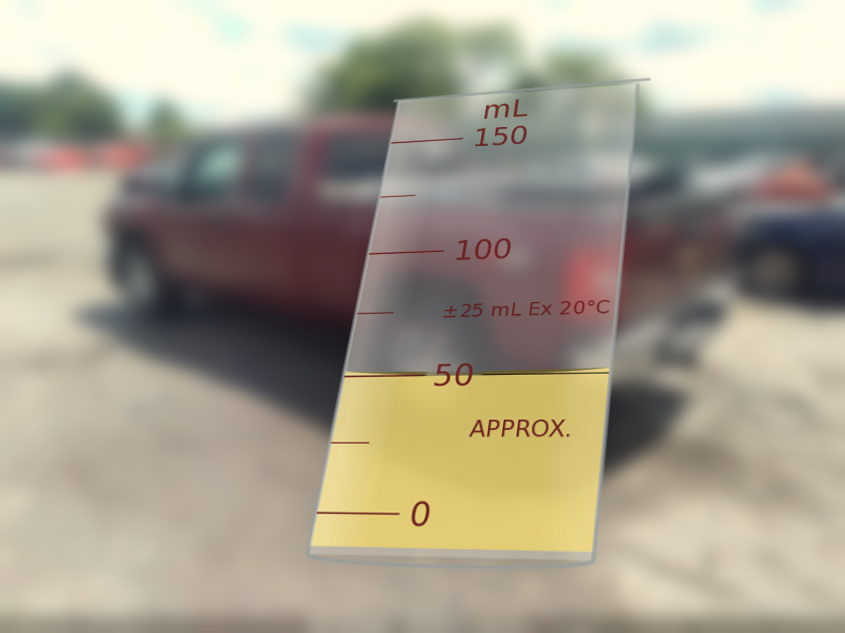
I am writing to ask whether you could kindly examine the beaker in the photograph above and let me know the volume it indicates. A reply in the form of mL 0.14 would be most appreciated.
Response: mL 50
